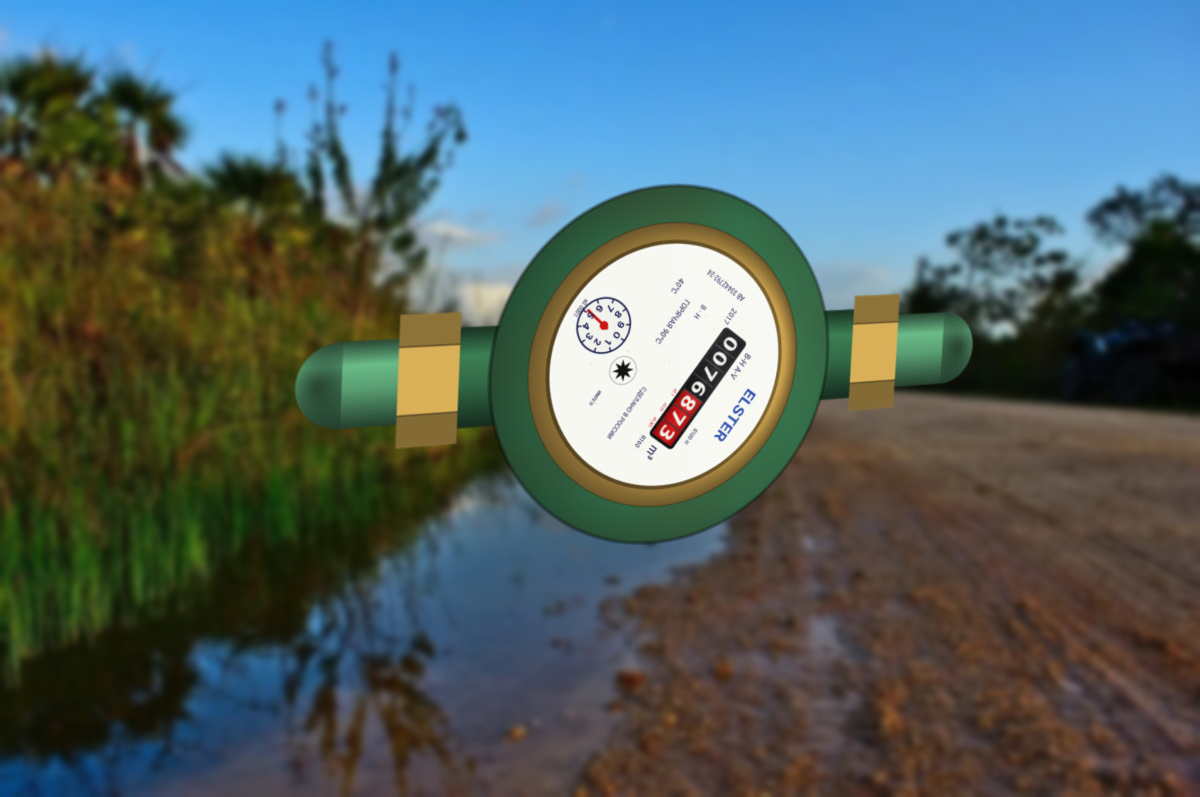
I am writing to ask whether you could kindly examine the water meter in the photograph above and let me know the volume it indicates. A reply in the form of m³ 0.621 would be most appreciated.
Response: m³ 76.8735
